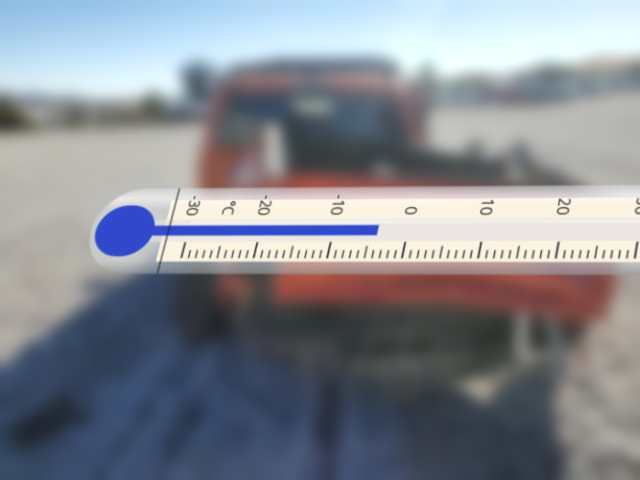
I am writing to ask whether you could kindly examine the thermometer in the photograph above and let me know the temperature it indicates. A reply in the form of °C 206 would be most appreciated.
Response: °C -4
